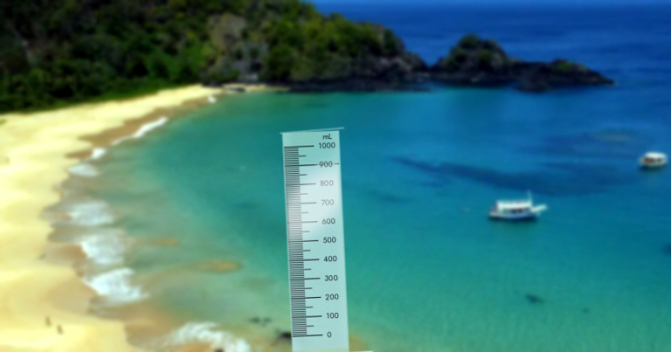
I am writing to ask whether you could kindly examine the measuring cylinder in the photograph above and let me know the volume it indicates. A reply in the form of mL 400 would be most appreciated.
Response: mL 900
